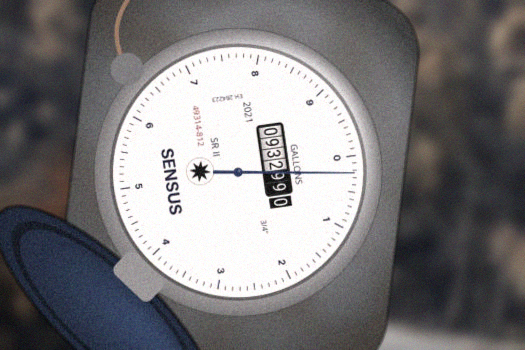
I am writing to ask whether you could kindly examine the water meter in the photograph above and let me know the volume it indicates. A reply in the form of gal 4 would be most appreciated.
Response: gal 932990.2
